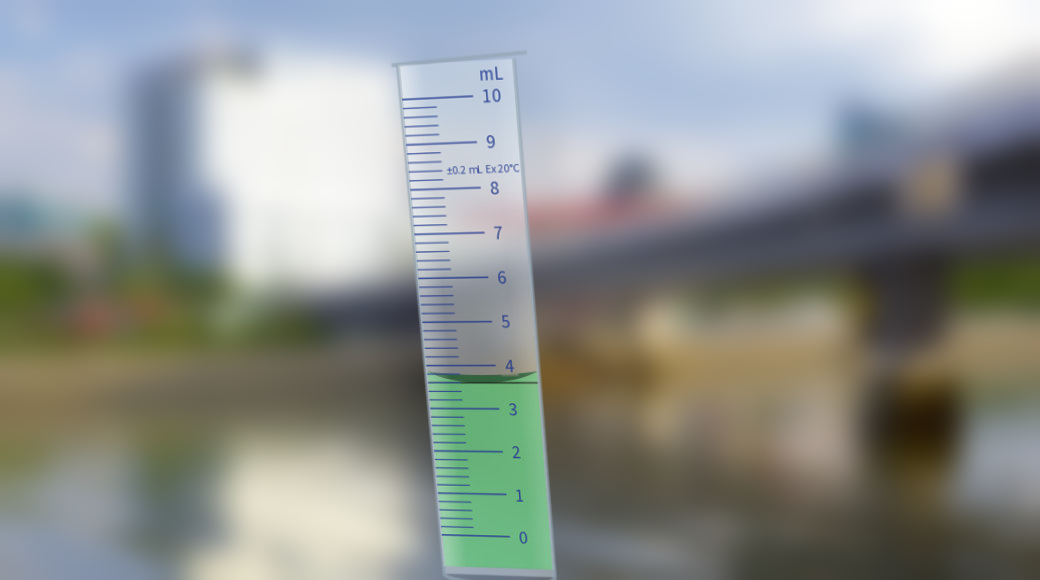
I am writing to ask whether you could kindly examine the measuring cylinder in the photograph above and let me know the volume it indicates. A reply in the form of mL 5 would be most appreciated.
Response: mL 3.6
